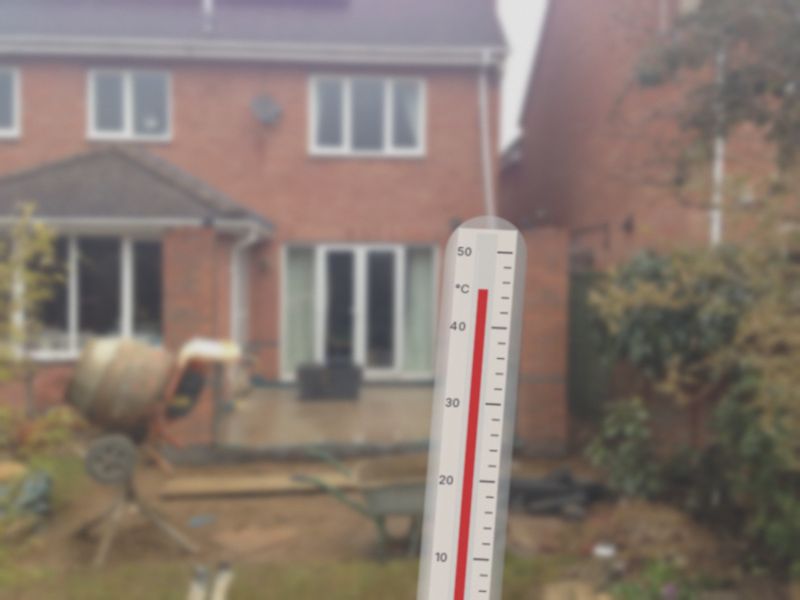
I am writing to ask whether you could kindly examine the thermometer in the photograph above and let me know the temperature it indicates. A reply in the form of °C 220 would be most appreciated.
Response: °C 45
